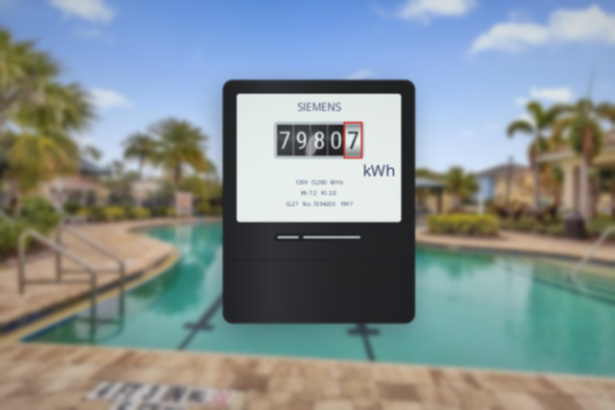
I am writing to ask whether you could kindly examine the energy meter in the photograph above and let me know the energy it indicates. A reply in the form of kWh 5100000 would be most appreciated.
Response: kWh 7980.7
